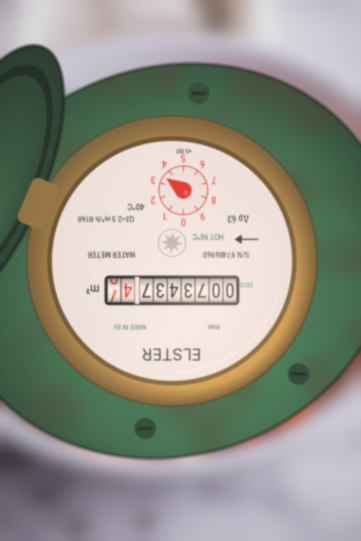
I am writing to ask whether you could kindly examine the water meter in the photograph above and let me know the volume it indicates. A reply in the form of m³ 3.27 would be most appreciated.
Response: m³ 73437.473
